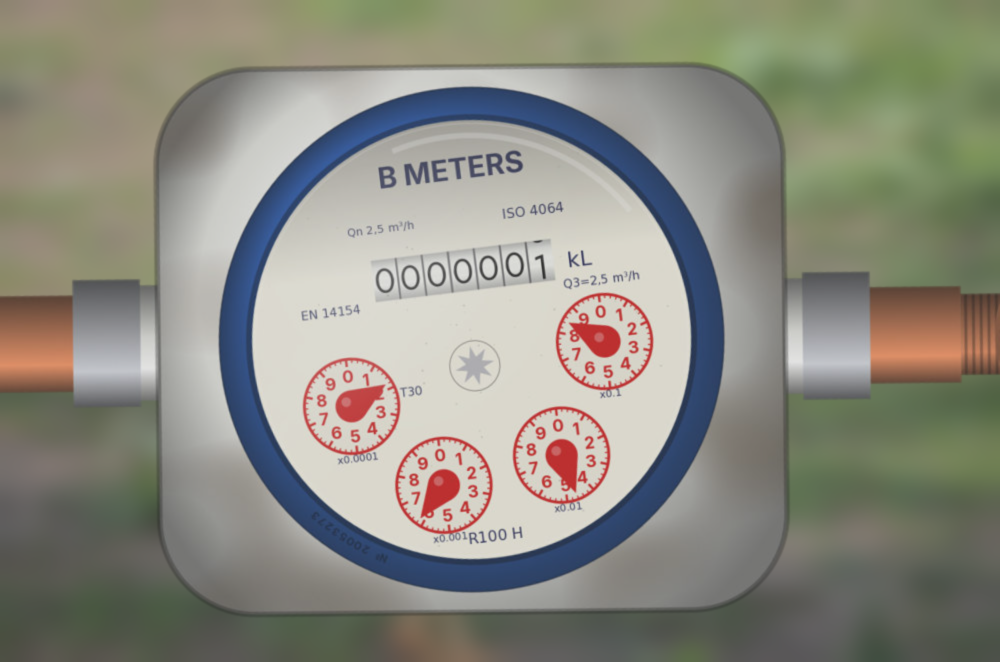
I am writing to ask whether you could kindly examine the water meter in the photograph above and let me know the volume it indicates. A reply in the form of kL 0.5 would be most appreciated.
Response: kL 0.8461
